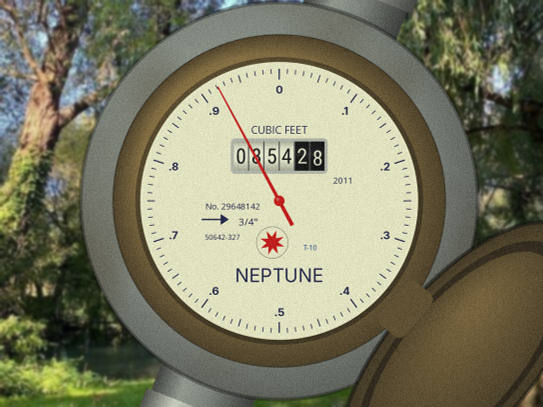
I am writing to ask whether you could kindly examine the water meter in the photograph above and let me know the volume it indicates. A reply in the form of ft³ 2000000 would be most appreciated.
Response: ft³ 85427.92
